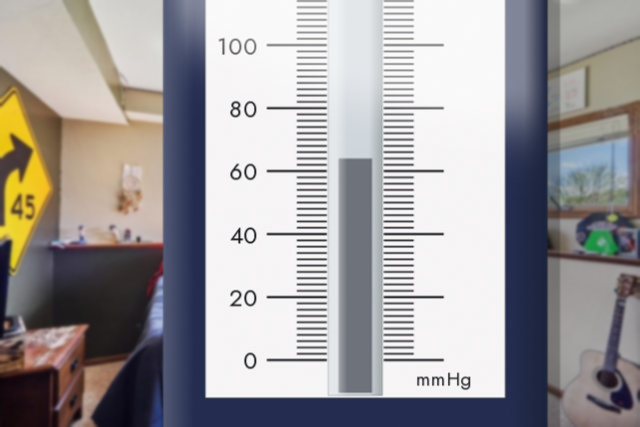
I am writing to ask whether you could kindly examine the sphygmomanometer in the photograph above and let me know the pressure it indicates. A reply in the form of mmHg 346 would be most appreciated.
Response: mmHg 64
